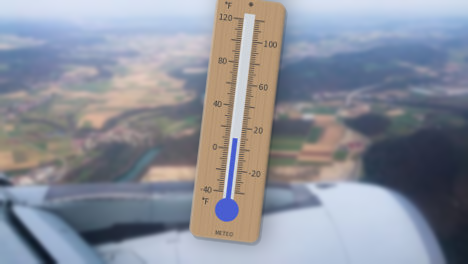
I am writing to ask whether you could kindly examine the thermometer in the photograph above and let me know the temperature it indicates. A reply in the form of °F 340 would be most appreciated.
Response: °F 10
